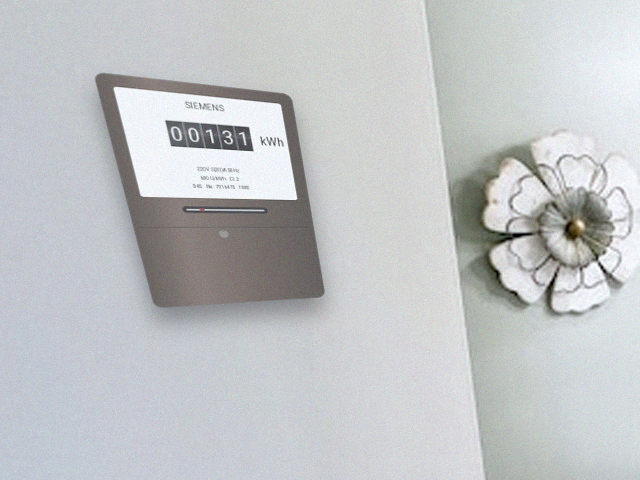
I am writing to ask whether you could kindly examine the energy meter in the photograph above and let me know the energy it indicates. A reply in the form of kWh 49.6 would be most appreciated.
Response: kWh 131
